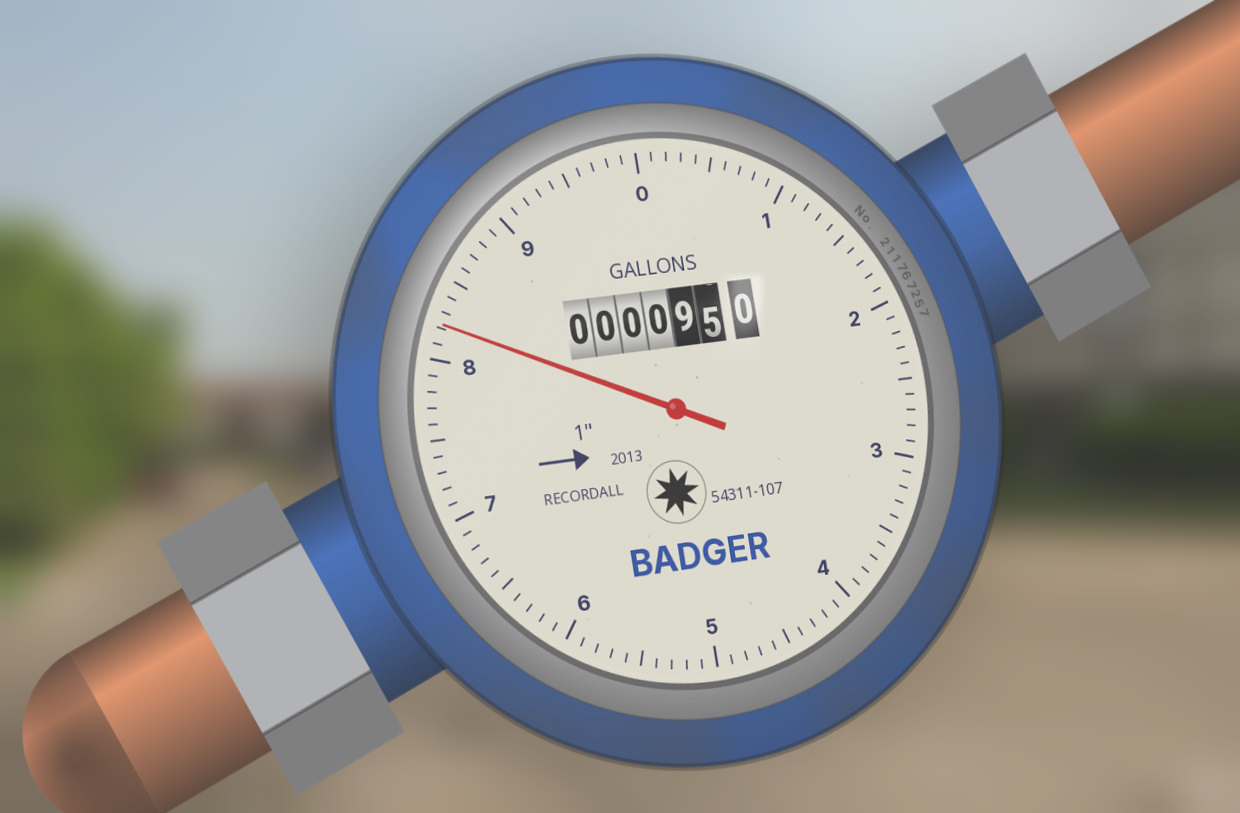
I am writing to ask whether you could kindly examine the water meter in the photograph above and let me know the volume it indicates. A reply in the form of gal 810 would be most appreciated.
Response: gal 948.2
